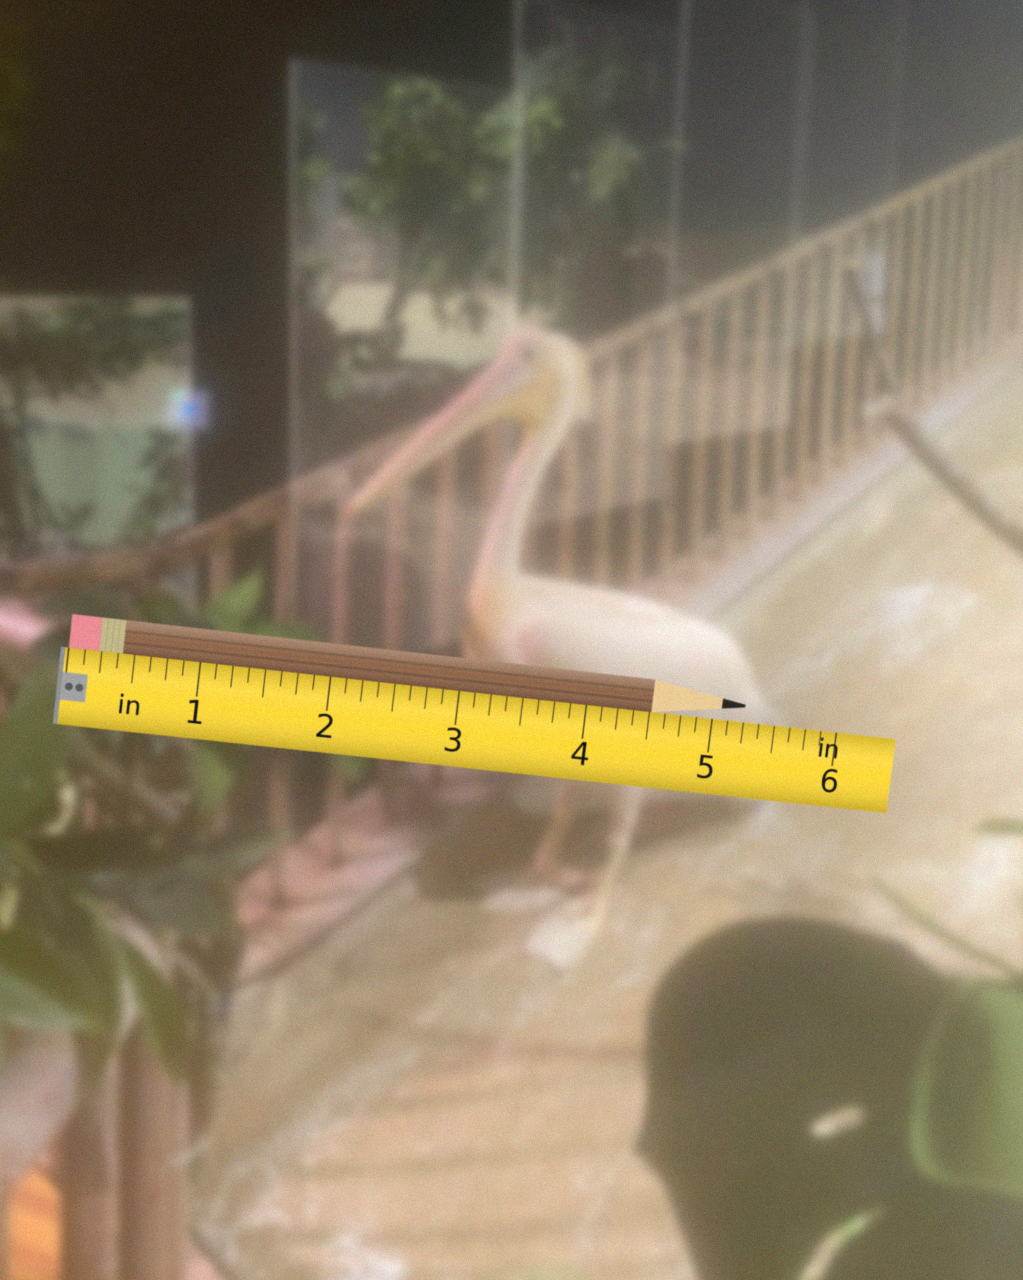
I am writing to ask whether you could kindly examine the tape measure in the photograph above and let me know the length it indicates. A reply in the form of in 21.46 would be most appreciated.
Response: in 5.25
